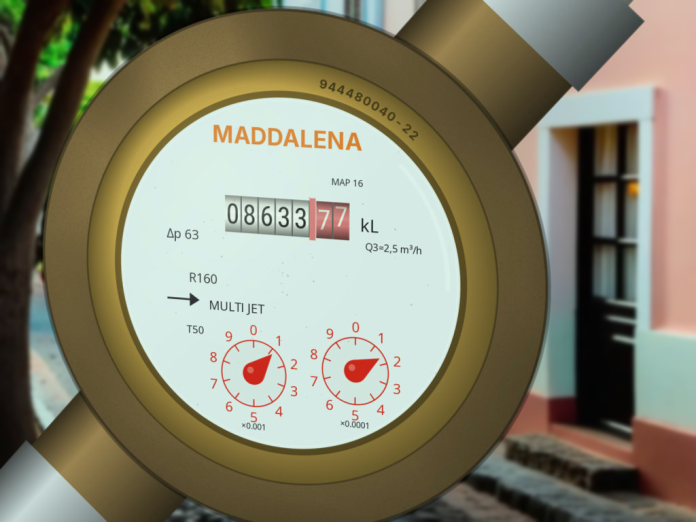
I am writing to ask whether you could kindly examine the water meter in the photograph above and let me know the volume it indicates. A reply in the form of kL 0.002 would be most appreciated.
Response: kL 8633.7711
